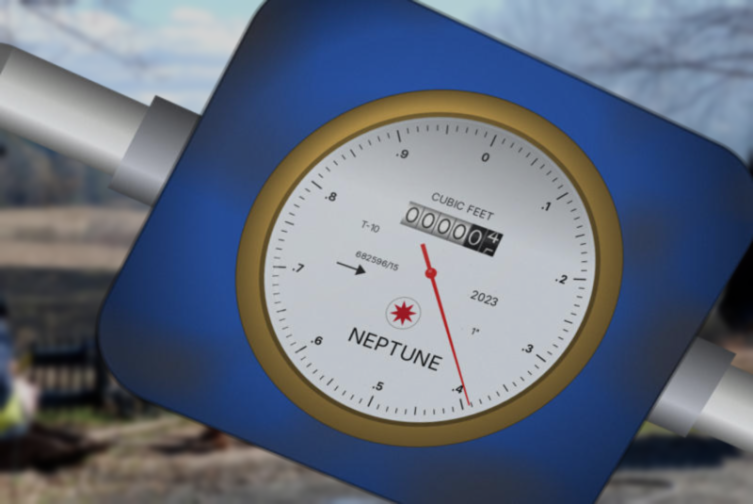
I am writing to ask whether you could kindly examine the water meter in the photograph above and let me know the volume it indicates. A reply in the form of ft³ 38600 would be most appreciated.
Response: ft³ 4.39
